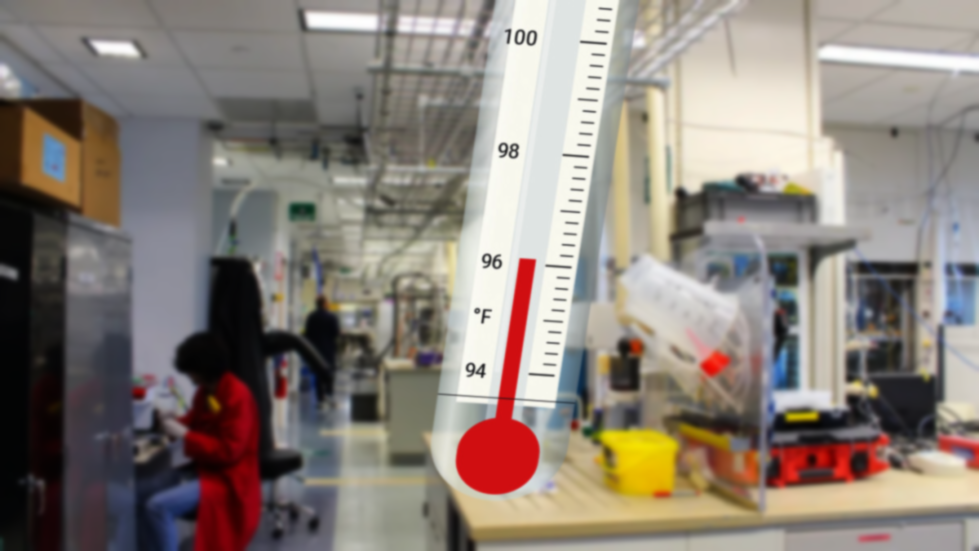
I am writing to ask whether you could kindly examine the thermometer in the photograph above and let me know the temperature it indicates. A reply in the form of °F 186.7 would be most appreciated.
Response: °F 96.1
